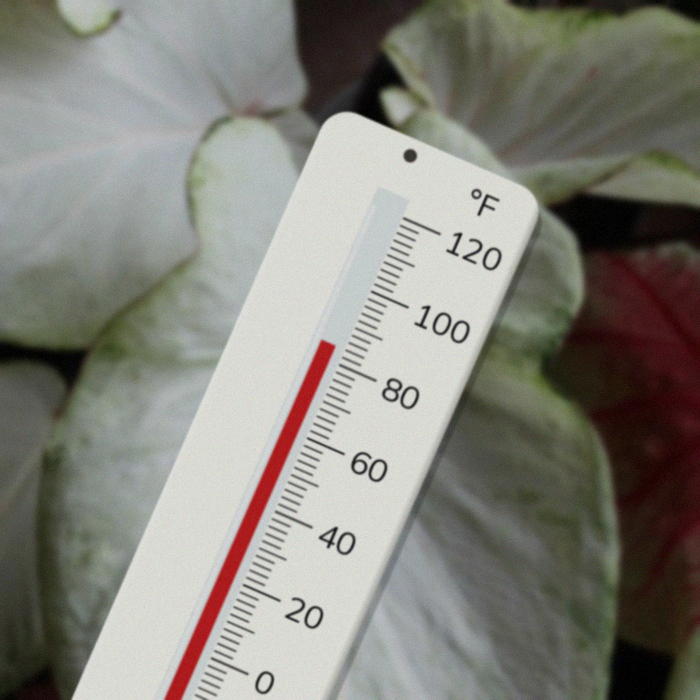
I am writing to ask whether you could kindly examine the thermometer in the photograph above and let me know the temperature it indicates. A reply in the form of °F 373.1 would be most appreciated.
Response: °F 84
